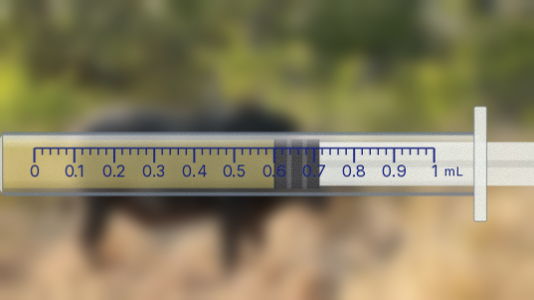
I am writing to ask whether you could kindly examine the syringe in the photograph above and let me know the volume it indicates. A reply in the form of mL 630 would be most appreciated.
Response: mL 0.6
